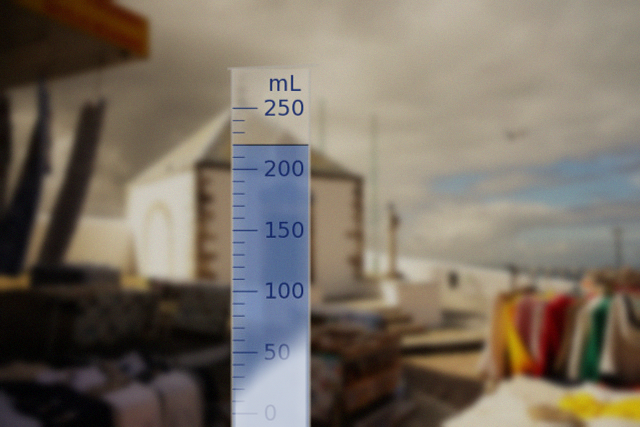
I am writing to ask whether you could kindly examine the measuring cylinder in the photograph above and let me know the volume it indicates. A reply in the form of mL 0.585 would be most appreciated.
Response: mL 220
